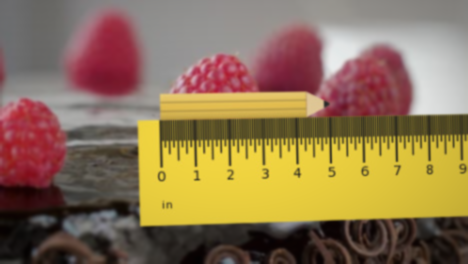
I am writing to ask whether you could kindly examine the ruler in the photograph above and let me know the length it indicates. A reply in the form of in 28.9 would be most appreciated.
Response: in 5
